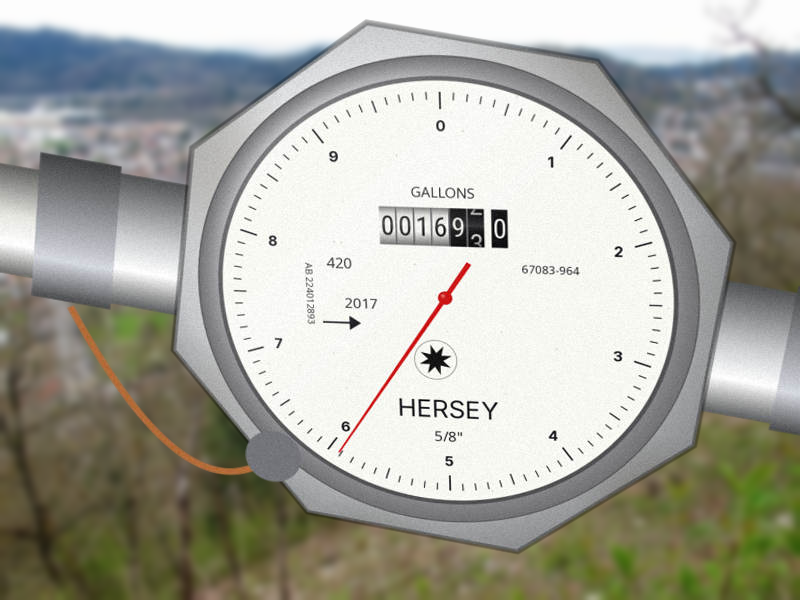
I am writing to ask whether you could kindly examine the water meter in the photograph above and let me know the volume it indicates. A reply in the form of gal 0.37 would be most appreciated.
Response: gal 16925.9
